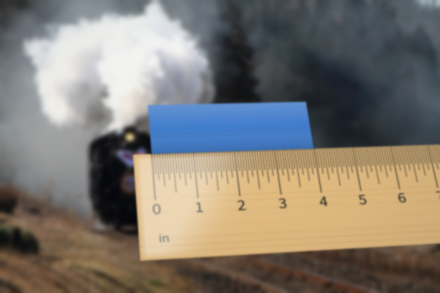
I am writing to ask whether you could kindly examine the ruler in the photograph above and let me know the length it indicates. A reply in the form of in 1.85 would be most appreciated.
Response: in 4
